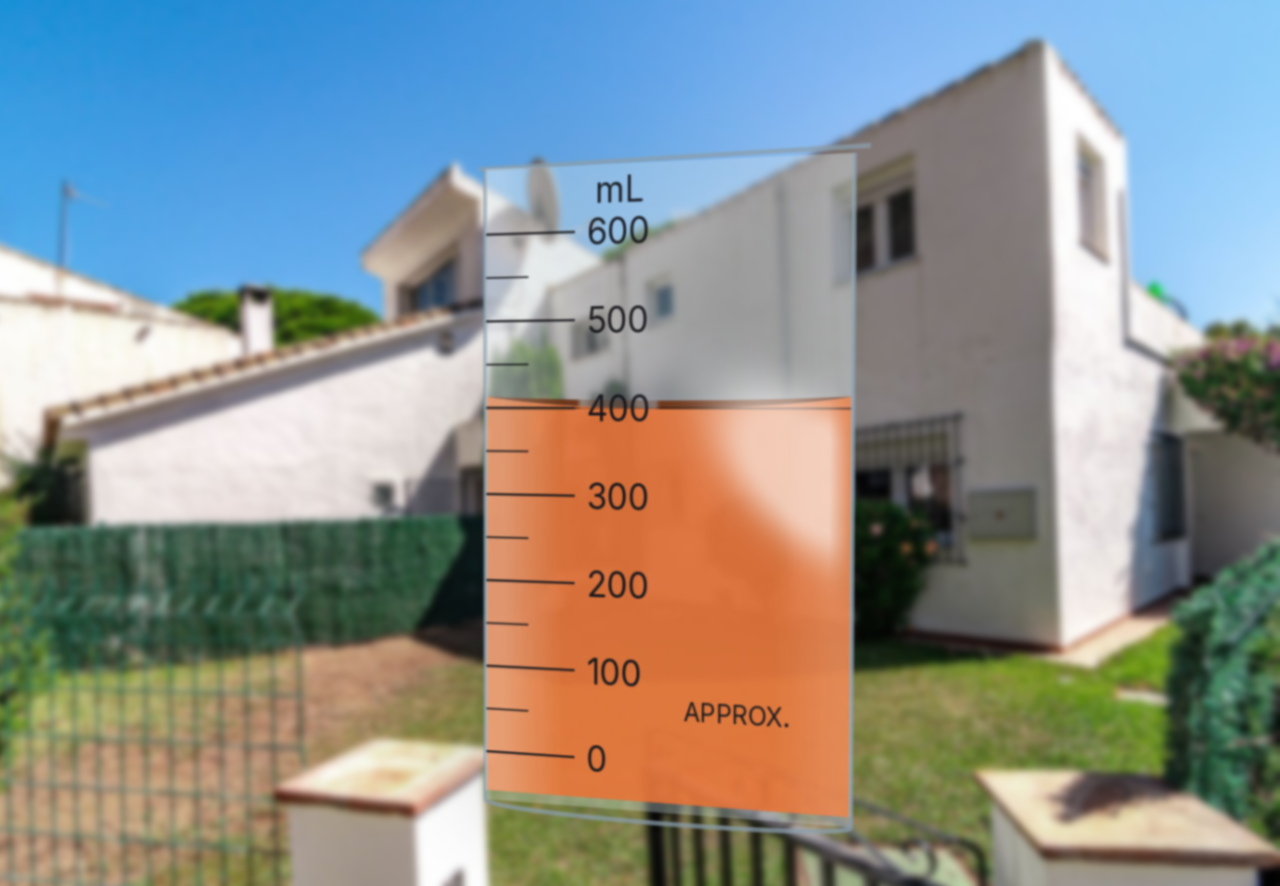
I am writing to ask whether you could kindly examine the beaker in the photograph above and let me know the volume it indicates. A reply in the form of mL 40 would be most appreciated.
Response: mL 400
